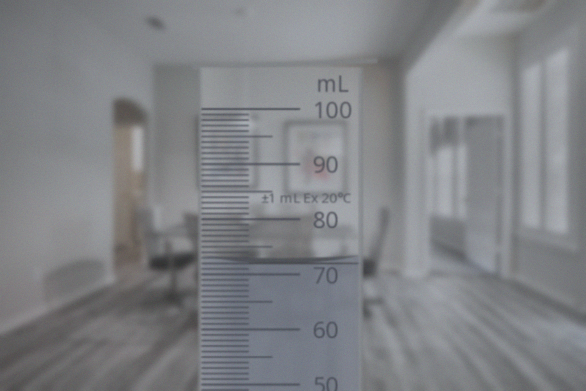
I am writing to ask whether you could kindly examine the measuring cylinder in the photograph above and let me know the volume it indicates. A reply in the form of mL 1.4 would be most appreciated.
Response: mL 72
